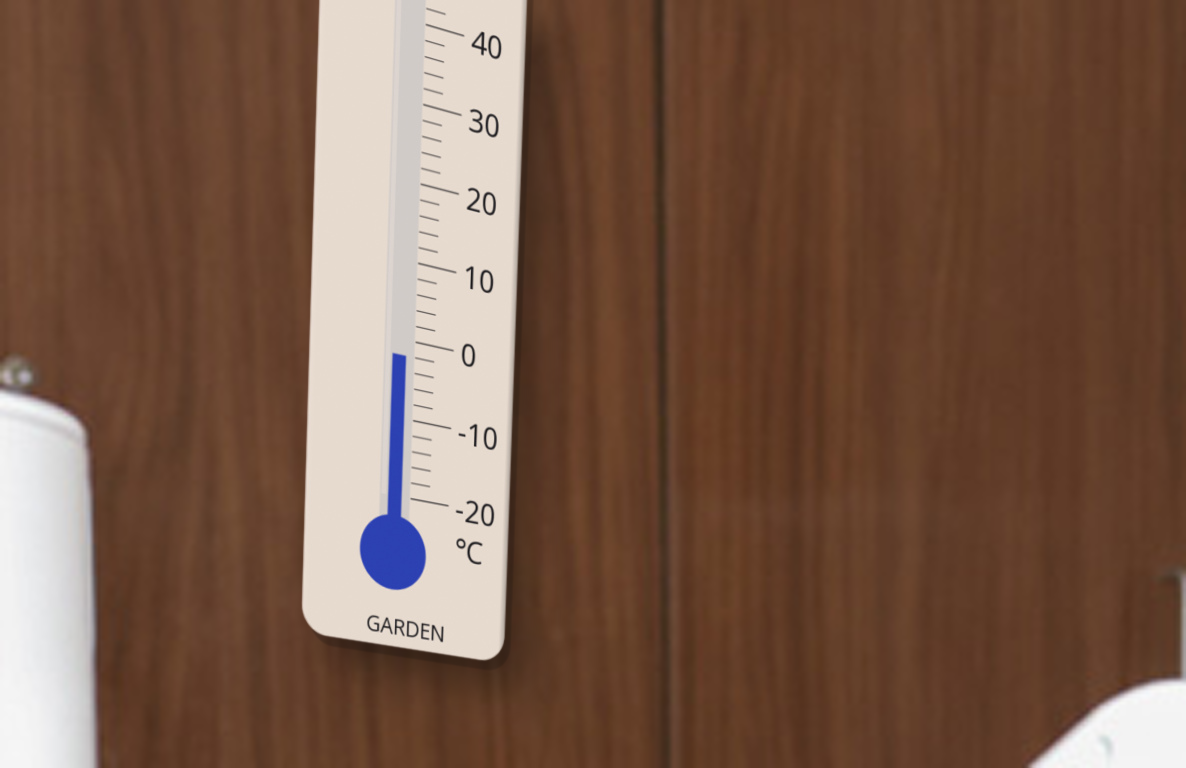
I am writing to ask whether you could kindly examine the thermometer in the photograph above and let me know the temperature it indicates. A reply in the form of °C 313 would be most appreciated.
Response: °C -2
